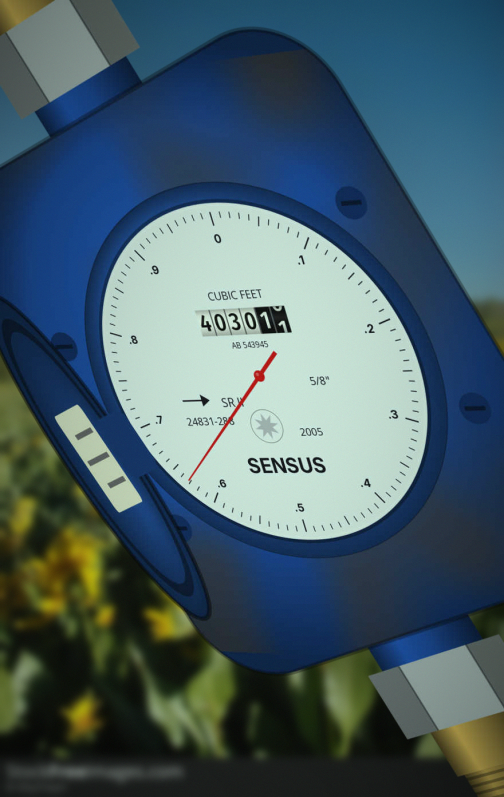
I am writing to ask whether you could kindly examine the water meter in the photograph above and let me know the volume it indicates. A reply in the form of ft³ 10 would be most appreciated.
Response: ft³ 403010.63
